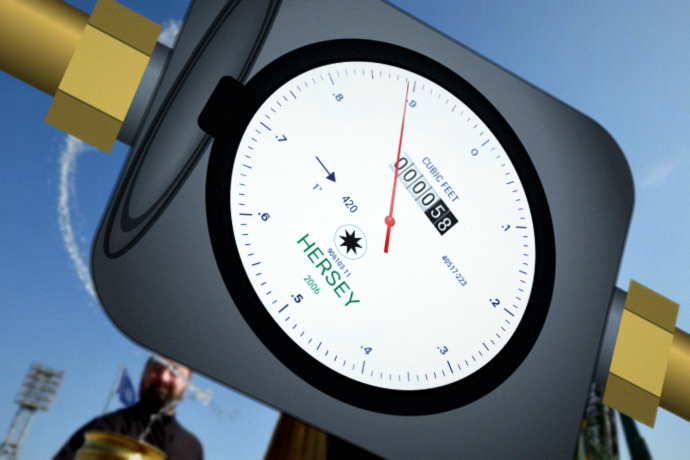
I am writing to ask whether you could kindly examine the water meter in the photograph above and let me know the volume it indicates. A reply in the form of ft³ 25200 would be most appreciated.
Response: ft³ 57.89
